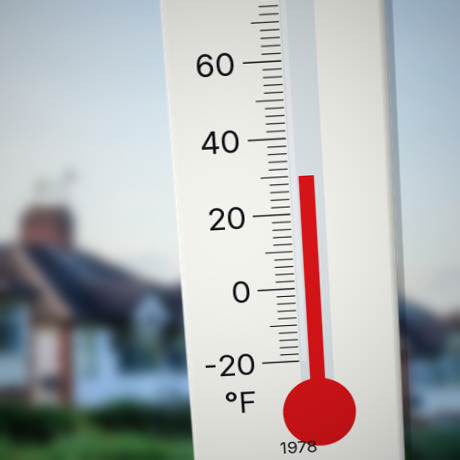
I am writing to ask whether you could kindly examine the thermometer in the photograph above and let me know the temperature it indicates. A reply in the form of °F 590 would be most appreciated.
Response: °F 30
